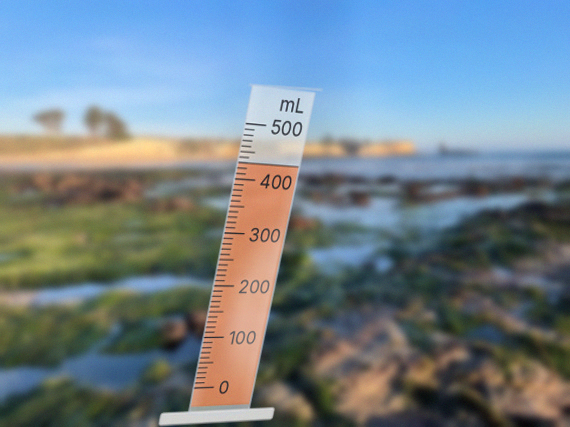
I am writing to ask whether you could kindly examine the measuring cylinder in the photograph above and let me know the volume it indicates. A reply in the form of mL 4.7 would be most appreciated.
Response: mL 430
